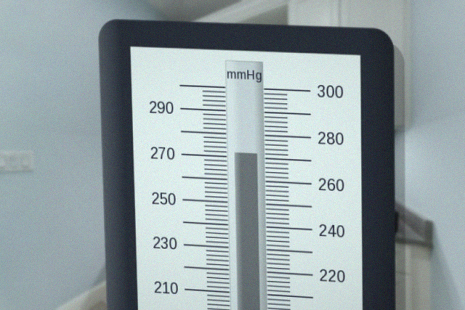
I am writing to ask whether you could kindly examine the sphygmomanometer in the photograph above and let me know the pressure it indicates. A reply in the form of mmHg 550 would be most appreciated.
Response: mmHg 272
